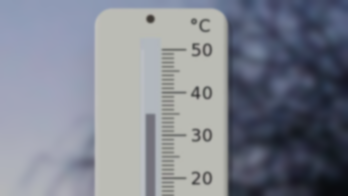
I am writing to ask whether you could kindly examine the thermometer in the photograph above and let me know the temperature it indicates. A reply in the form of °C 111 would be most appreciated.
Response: °C 35
